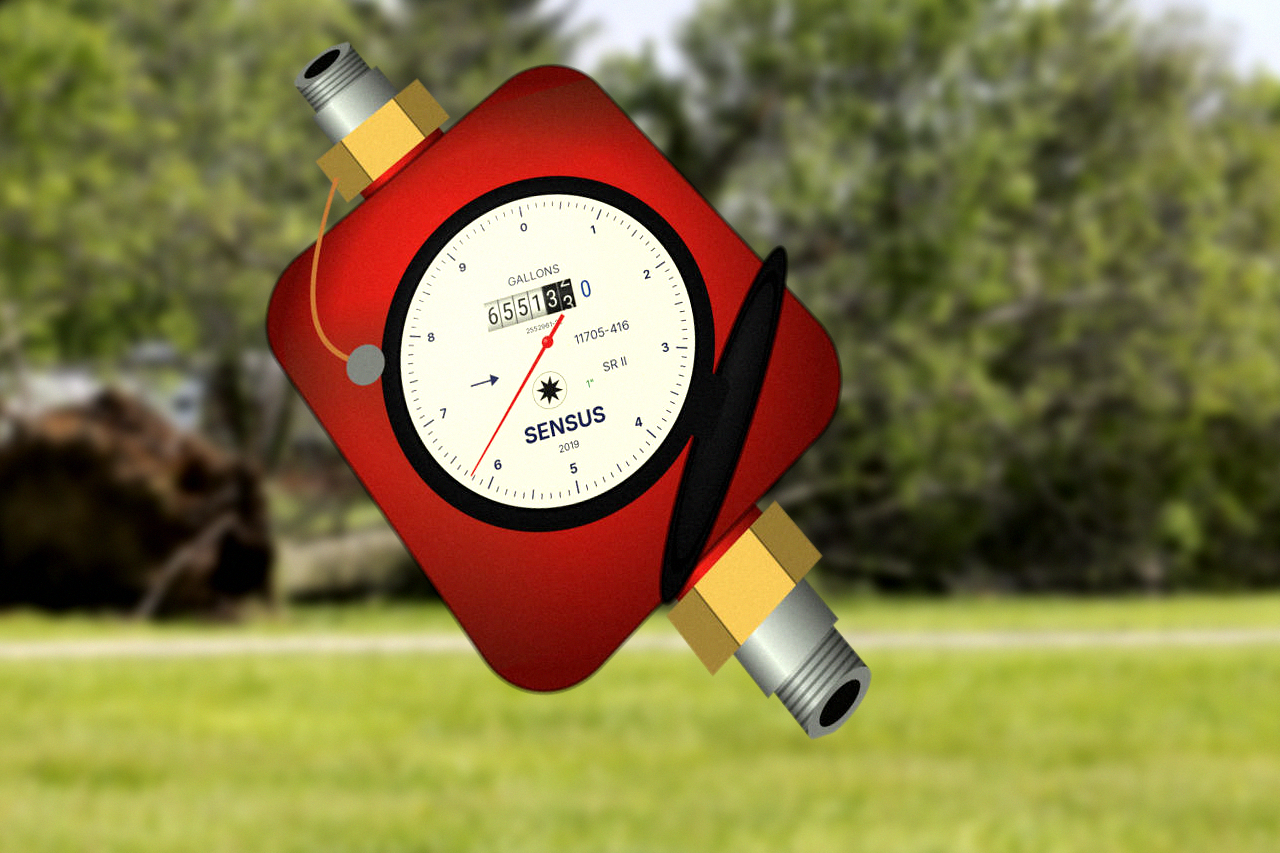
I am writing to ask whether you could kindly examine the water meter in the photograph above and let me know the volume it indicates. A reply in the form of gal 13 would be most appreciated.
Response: gal 6551326.2
